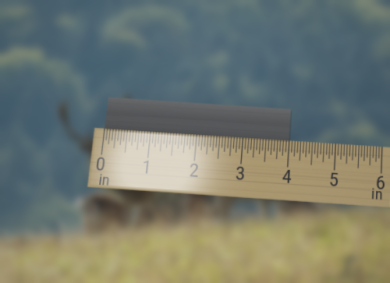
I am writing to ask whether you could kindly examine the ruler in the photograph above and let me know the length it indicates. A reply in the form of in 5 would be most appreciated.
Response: in 4
